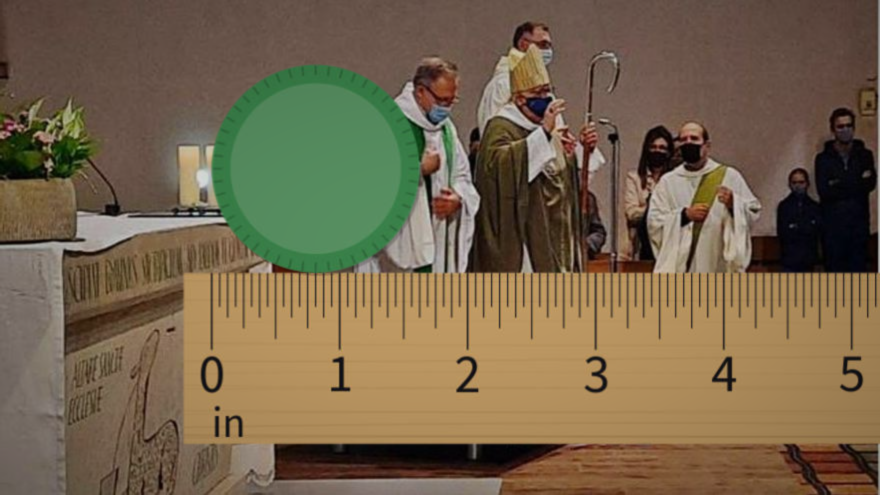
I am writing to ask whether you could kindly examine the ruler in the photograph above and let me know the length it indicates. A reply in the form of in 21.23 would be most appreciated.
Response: in 1.625
